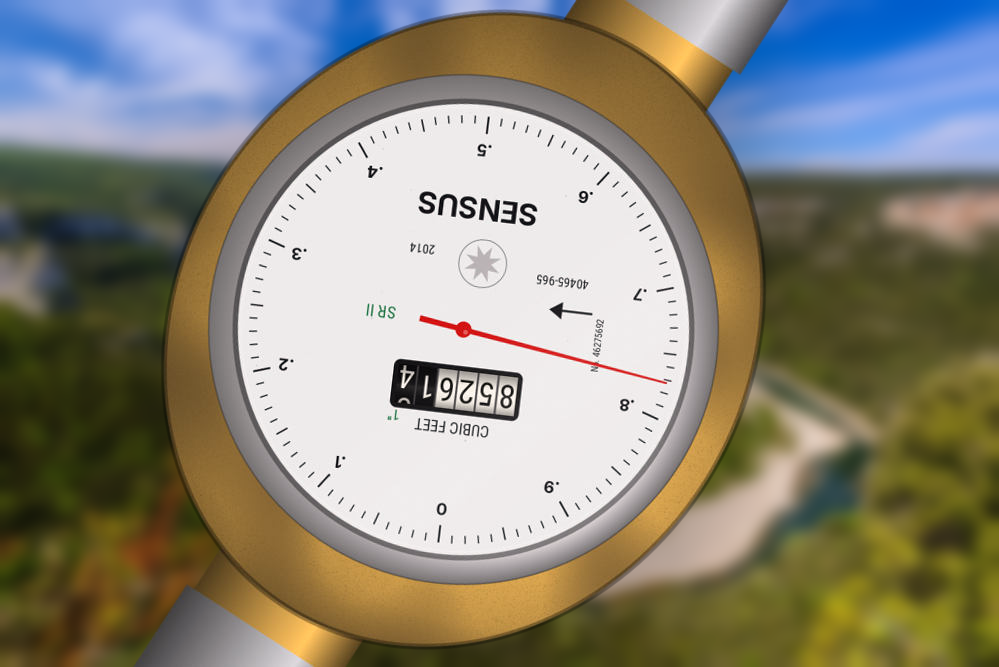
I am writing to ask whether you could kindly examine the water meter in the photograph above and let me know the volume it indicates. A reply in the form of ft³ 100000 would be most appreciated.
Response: ft³ 852613.77
